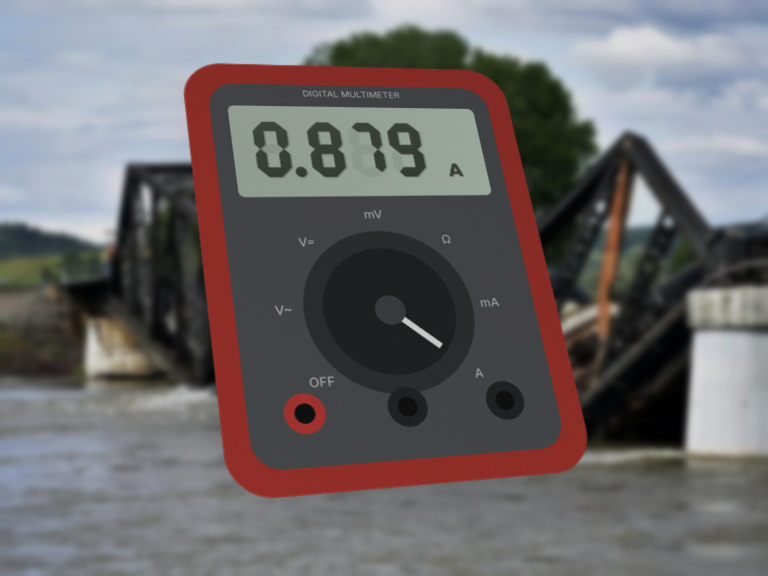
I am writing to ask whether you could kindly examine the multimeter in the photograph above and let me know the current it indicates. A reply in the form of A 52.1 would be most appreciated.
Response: A 0.879
